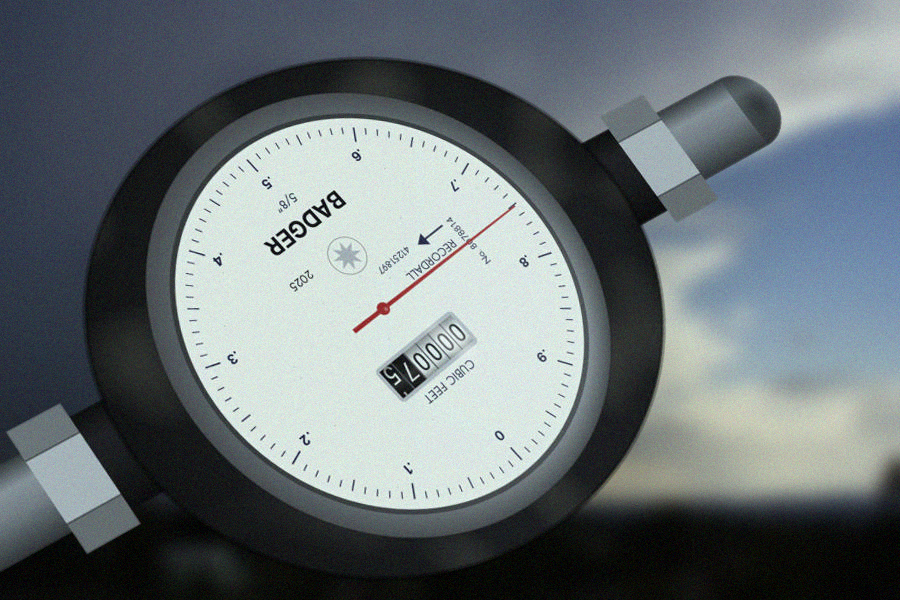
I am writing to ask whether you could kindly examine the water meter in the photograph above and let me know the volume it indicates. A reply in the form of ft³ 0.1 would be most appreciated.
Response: ft³ 74.75
